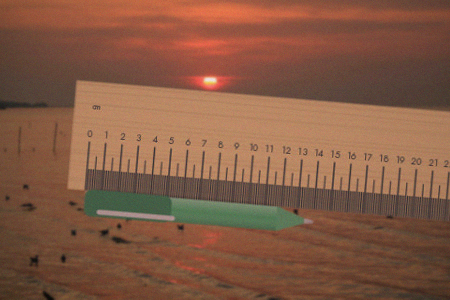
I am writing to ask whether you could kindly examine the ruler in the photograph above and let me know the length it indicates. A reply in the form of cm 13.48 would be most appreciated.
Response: cm 14
